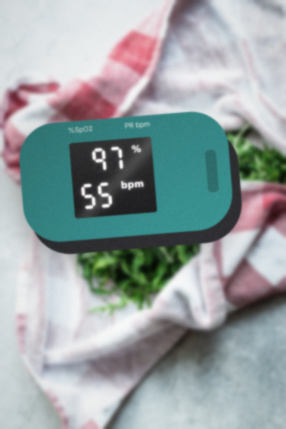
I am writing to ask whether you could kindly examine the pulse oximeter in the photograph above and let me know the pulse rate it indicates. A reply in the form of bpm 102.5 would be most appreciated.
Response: bpm 55
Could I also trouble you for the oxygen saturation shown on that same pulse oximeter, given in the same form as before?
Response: % 97
